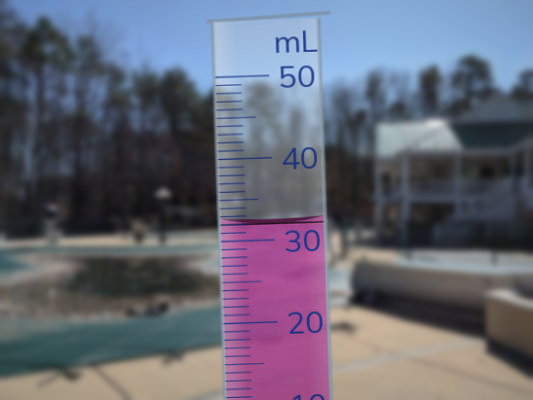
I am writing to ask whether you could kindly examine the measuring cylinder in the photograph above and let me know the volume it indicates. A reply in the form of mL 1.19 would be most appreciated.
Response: mL 32
